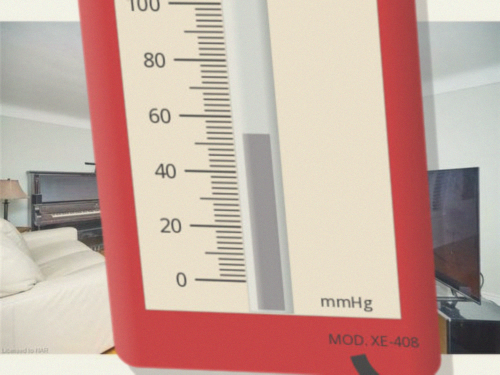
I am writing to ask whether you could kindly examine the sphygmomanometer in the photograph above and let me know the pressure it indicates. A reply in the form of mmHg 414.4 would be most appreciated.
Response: mmHg 54
